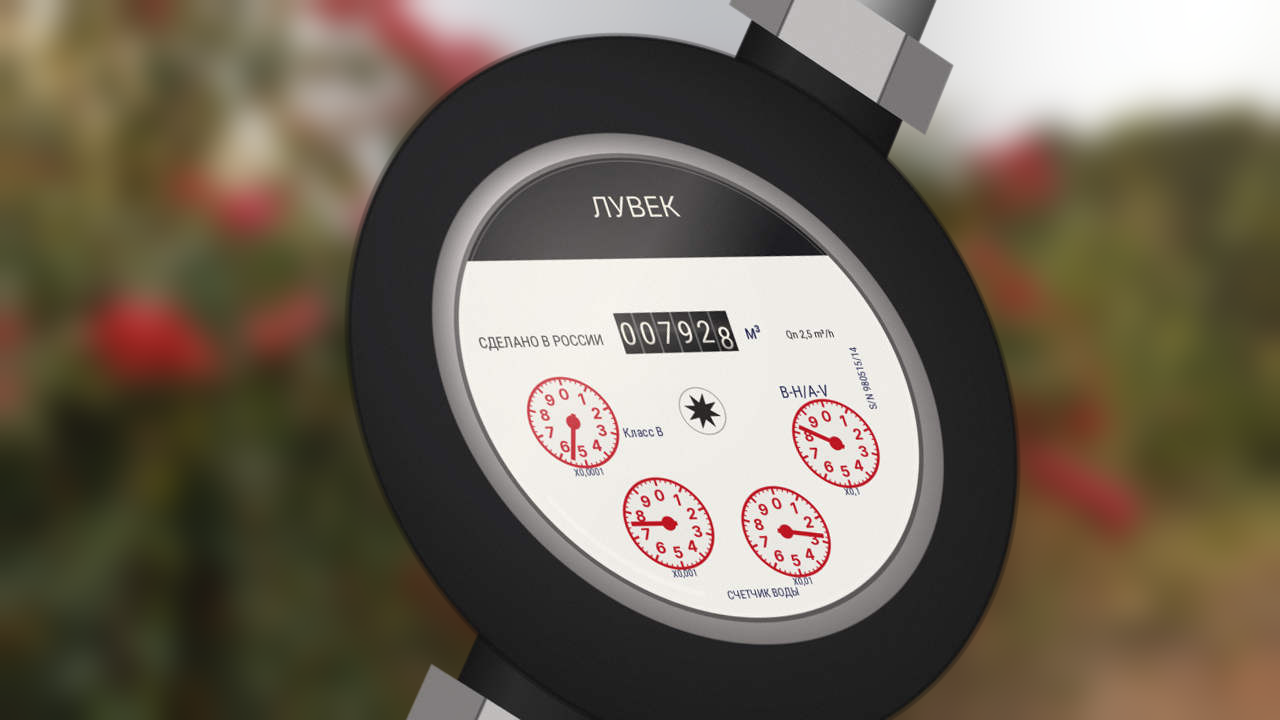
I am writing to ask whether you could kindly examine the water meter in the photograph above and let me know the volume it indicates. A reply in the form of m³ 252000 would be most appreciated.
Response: m³ 7927.8275
